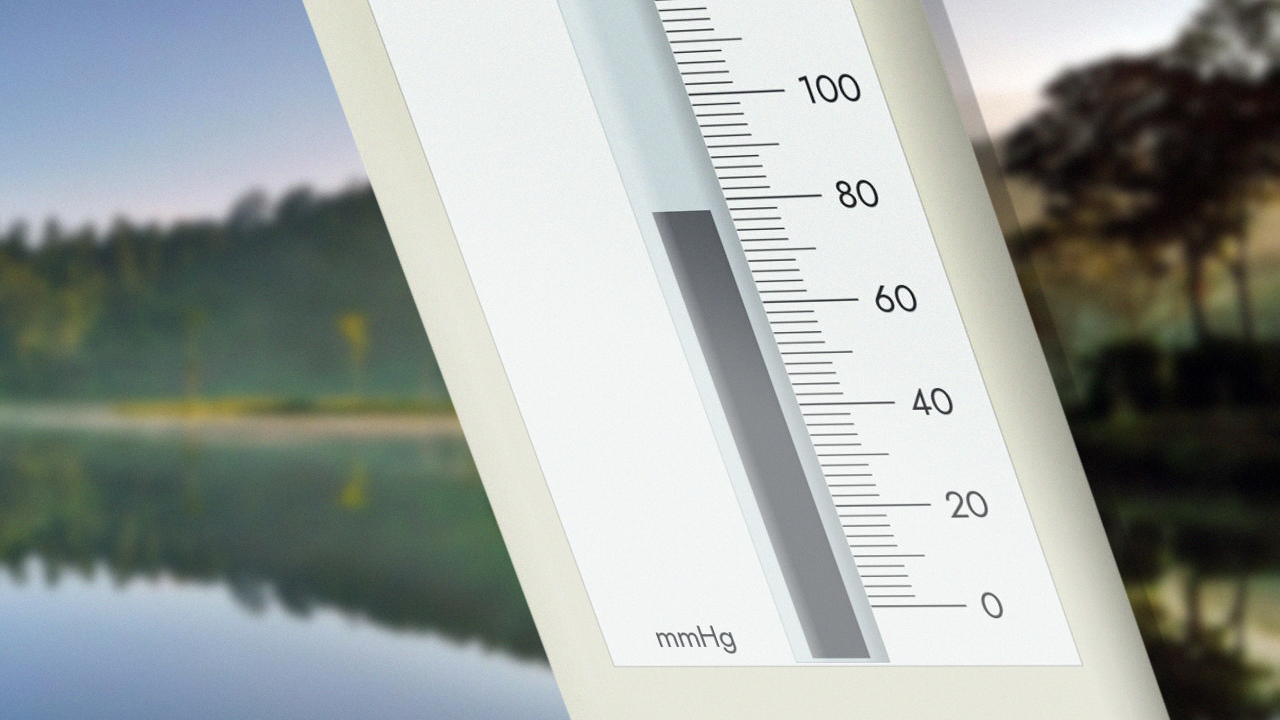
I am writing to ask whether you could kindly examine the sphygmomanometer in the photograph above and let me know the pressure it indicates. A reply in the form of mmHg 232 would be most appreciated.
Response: mmHg 78
